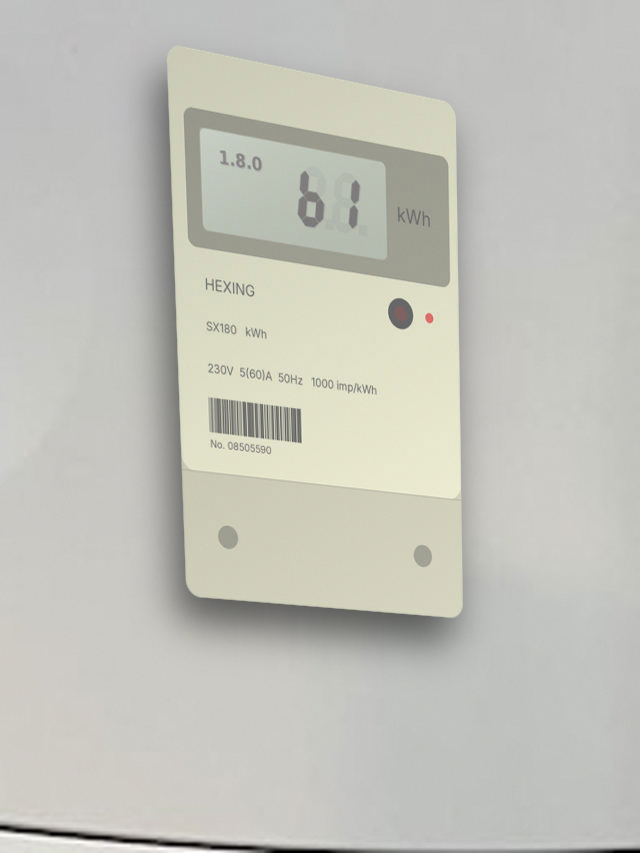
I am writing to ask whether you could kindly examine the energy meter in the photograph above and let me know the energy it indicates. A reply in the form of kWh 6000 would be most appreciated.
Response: kWh 61
